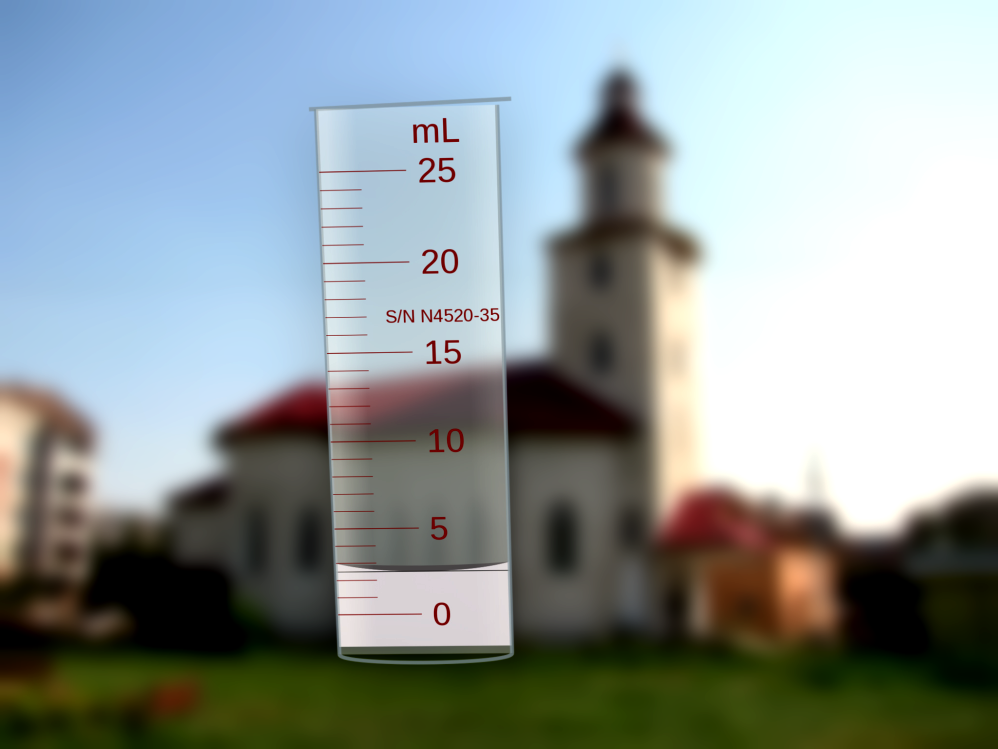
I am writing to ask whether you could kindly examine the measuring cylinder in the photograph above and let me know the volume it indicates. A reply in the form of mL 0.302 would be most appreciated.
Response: mL 2.5
